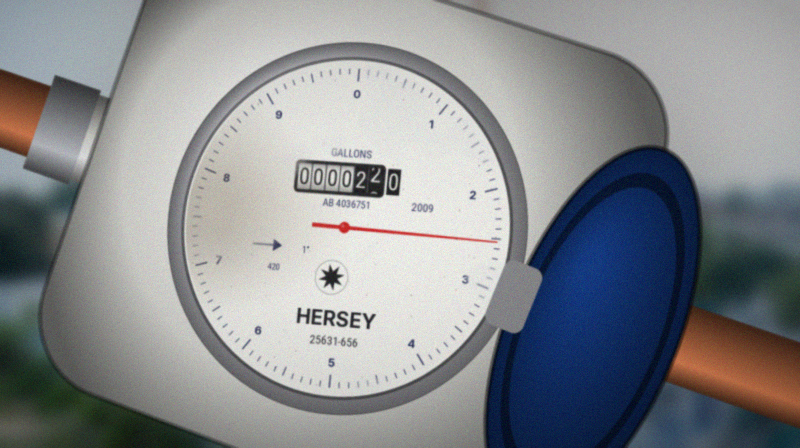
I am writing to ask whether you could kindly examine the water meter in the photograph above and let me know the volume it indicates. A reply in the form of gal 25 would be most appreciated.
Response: gal 222.5
